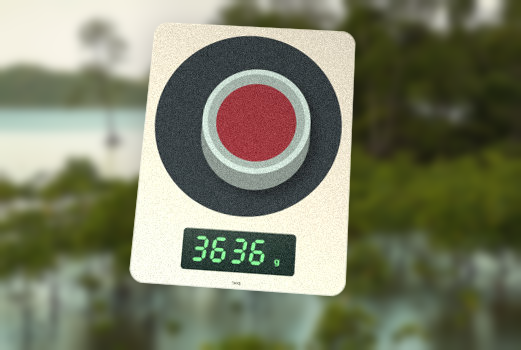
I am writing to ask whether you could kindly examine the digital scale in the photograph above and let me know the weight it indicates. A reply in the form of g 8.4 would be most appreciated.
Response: g 3636
